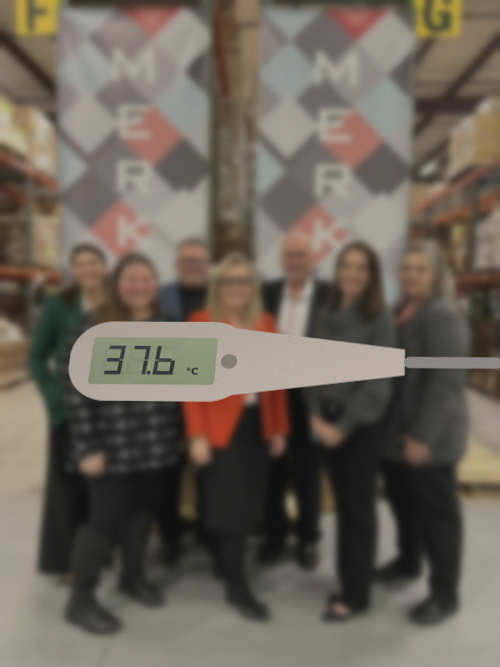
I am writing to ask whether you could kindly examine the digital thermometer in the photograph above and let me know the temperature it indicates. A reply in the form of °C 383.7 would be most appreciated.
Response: °C 37.6
